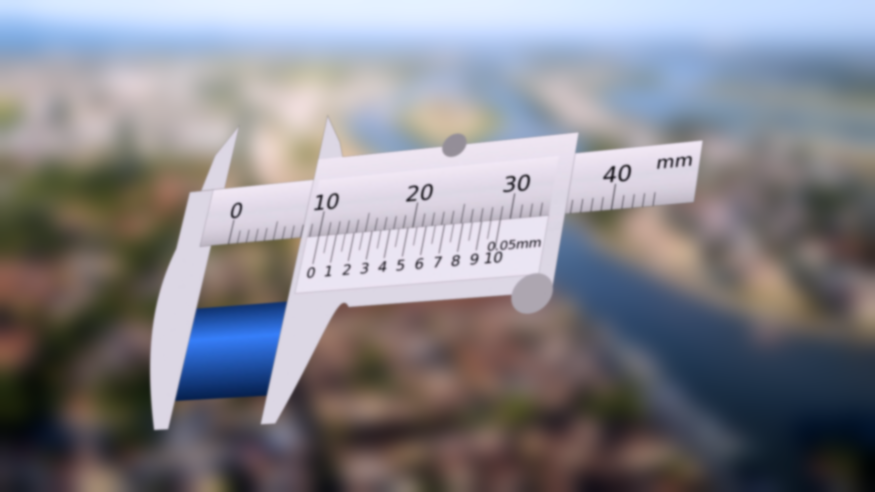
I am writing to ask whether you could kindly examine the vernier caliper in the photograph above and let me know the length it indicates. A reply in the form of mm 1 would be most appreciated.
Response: mm 10.0
